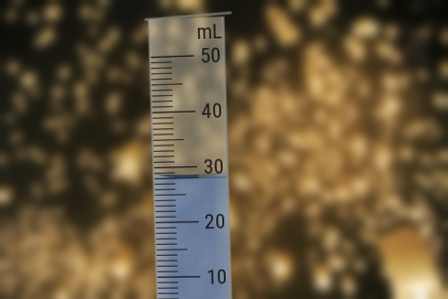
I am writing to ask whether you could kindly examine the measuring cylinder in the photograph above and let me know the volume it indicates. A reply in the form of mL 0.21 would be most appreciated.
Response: mL 28
